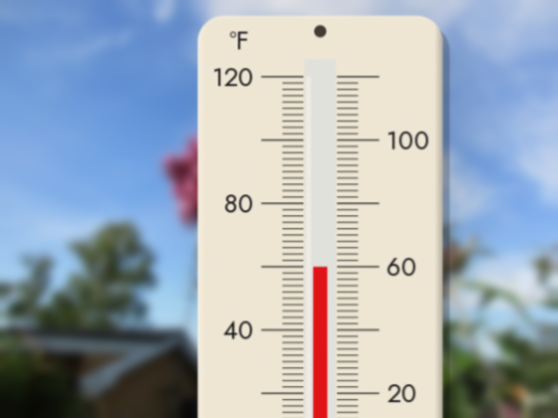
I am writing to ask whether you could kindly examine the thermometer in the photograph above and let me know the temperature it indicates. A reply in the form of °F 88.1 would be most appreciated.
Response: °F 60
